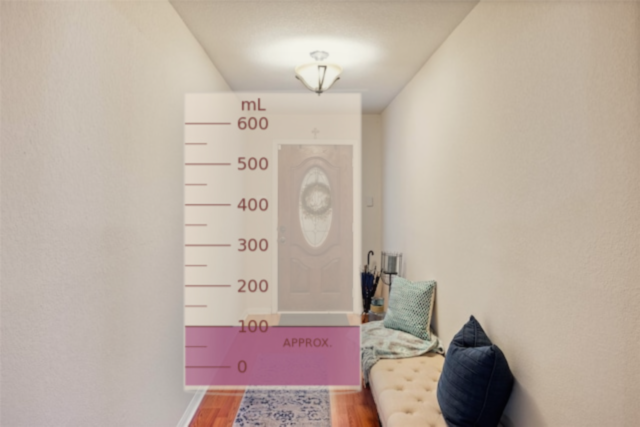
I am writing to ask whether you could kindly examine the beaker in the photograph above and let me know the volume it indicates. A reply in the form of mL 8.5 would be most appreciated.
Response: mL 100
